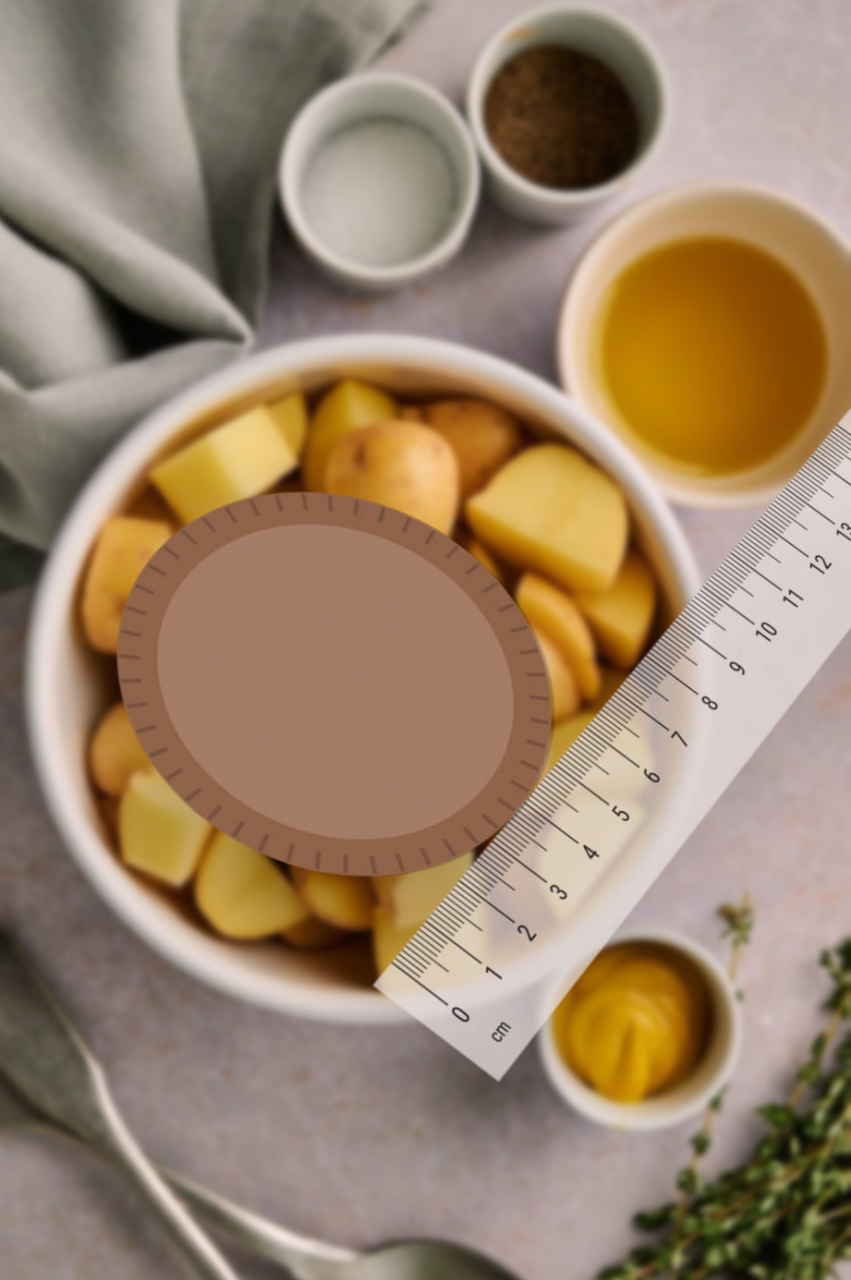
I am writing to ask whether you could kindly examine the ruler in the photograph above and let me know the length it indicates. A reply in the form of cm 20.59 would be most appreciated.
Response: cm 7.5
